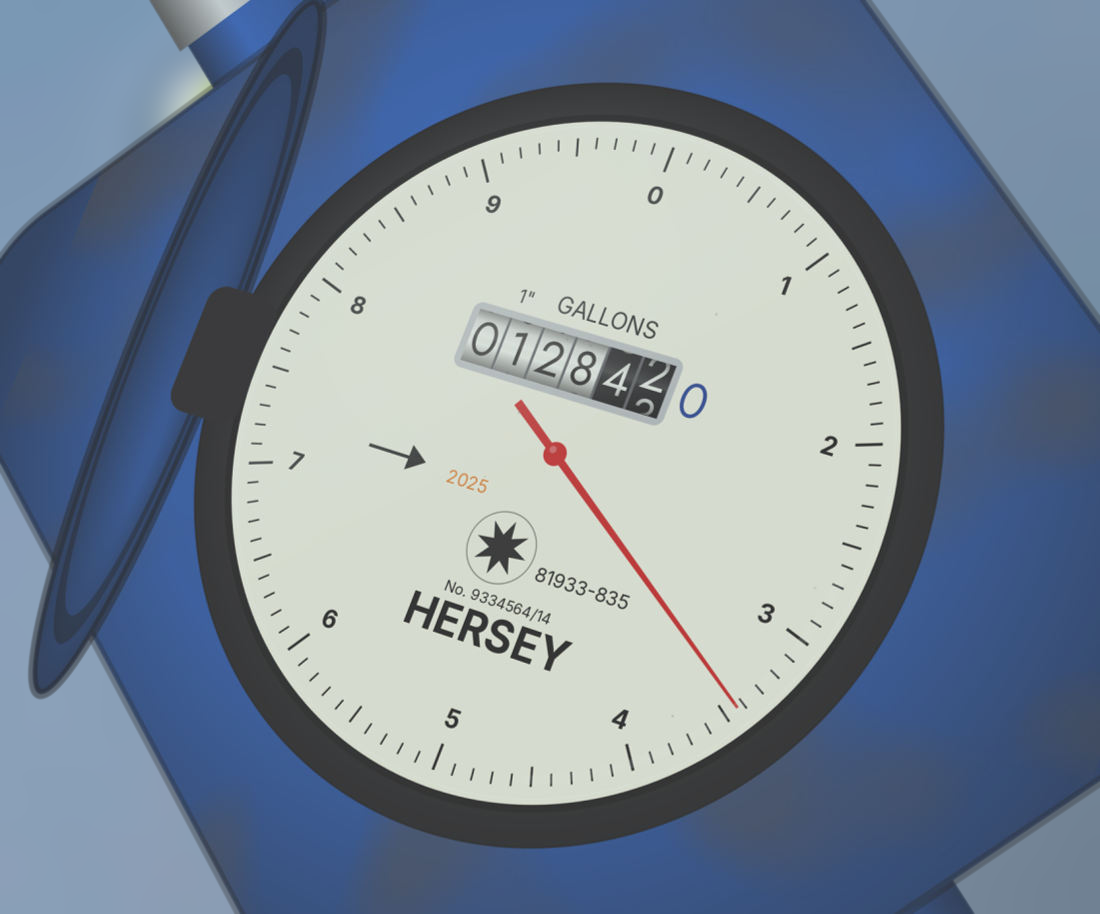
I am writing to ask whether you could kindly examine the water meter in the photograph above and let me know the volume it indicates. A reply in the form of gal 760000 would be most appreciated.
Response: gal 128423.4
